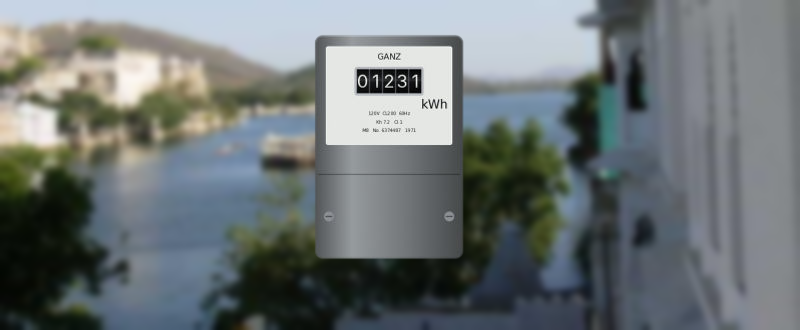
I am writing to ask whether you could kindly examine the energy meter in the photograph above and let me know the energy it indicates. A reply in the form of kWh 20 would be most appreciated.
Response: kWh 1231
